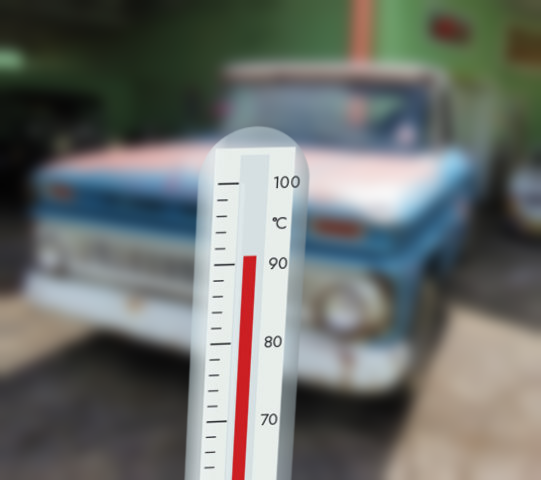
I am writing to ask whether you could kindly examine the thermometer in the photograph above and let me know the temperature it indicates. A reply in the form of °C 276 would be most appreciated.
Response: °C 91
